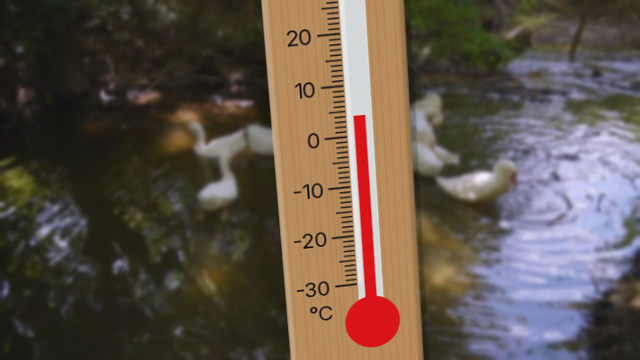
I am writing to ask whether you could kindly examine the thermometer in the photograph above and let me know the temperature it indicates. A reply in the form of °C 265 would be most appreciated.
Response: °C 4
